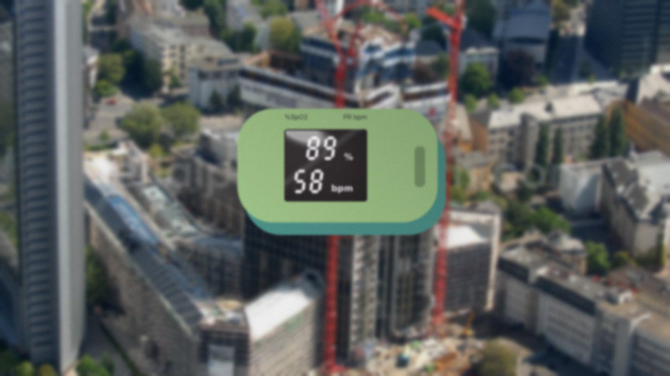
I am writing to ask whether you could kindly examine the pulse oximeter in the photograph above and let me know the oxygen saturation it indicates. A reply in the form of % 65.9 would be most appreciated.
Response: % 89
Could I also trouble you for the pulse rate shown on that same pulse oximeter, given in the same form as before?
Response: bpm 58
